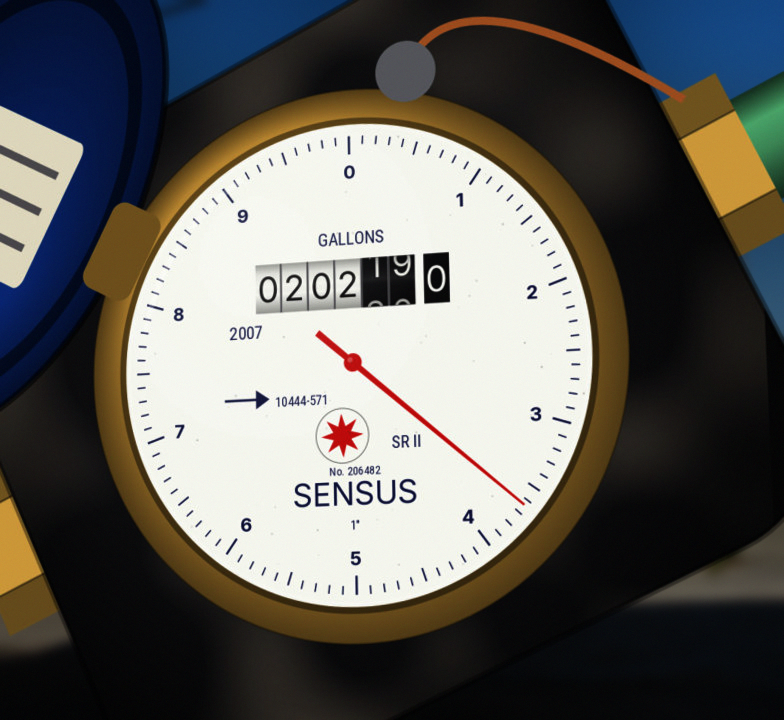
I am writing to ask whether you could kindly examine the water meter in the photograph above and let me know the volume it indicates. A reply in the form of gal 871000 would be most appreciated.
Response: gal 202193.6
